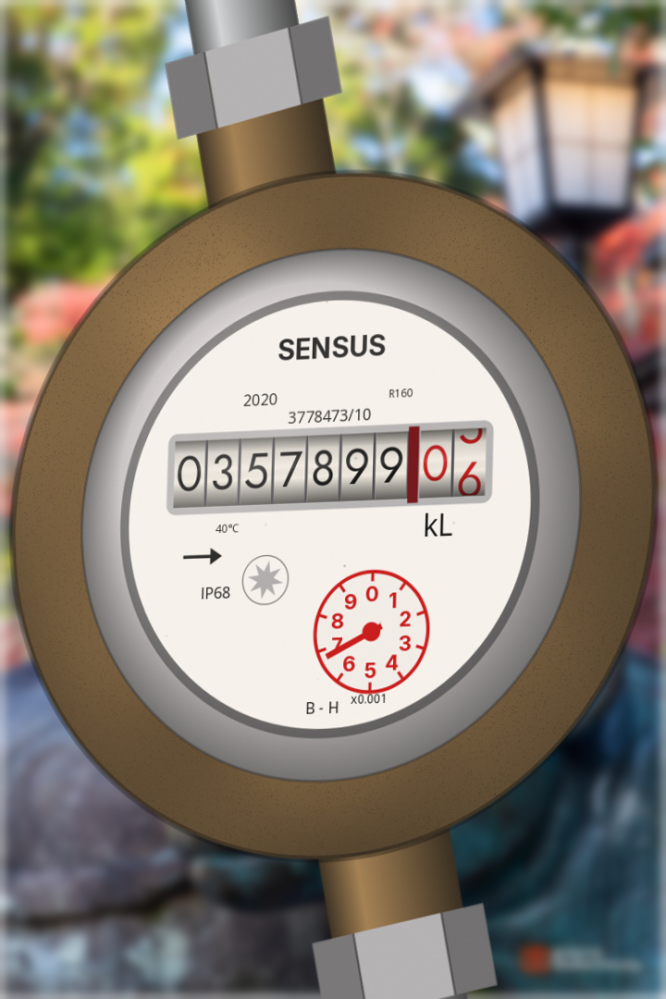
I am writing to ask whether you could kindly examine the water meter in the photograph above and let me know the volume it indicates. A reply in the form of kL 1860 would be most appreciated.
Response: kL 357899.056
